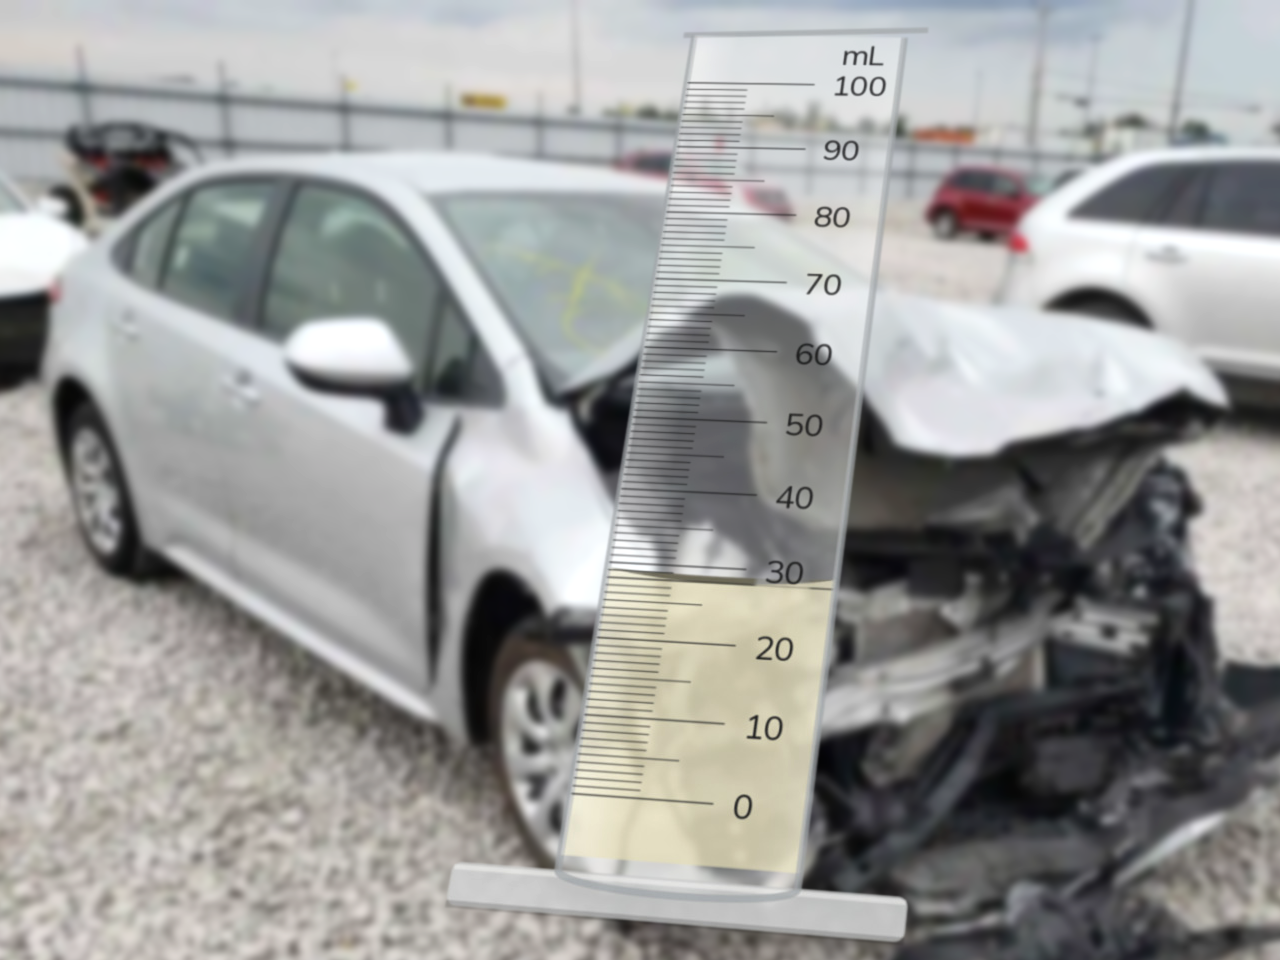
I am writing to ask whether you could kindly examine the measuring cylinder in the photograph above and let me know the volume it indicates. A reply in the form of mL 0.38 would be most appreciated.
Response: mL 28
